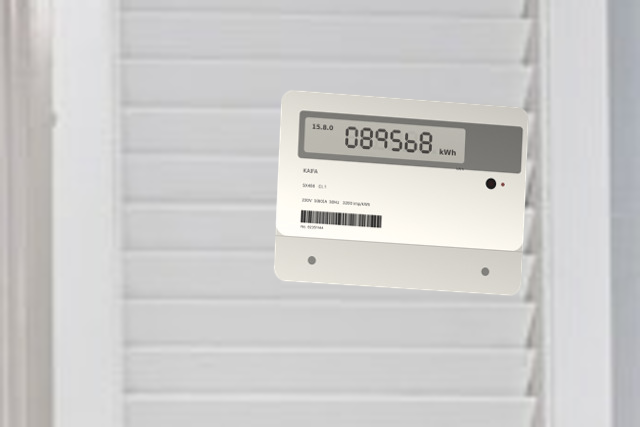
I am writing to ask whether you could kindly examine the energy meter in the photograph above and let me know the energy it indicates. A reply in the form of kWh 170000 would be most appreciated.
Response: kWh 89568
